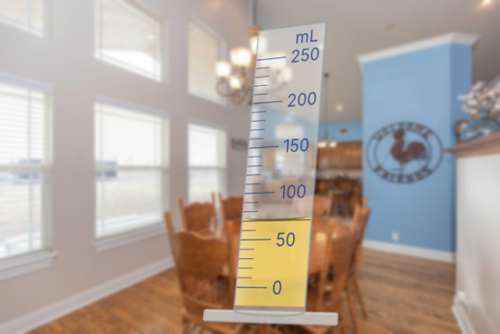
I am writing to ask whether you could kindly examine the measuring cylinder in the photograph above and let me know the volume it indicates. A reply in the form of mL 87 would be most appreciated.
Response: mL 70
